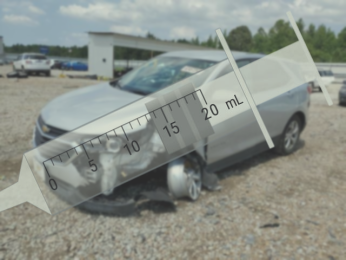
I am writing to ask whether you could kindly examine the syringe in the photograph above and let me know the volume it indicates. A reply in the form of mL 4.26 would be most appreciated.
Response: mL 13.5
